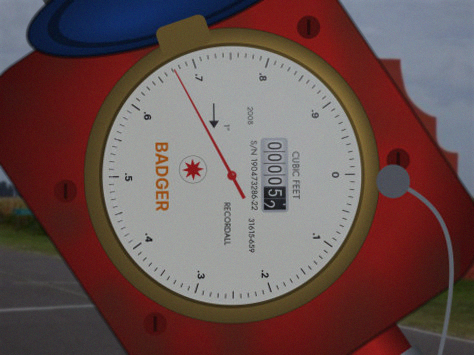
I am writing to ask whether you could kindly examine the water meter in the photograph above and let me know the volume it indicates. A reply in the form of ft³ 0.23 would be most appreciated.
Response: ft³ 51.67
